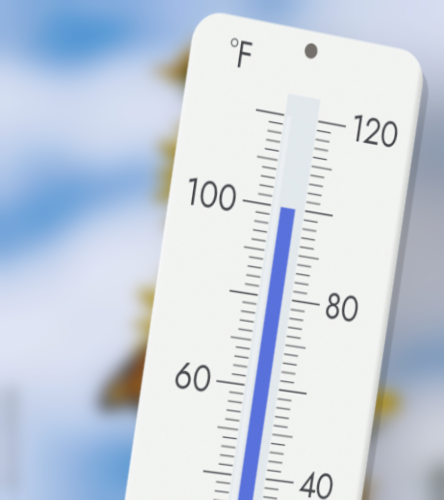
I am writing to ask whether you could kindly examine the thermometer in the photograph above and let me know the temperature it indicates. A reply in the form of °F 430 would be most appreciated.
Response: °F 100
